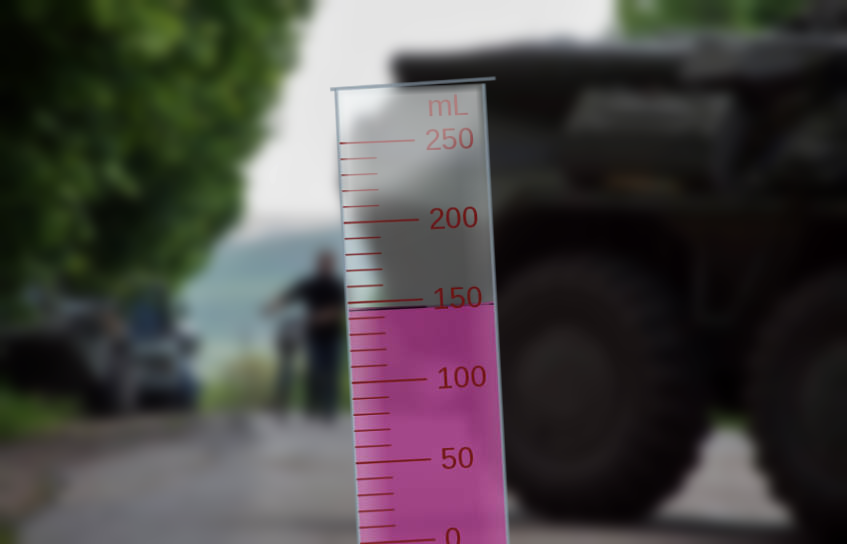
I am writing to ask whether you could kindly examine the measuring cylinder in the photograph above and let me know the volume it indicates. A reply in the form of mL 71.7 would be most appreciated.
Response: mL 145
